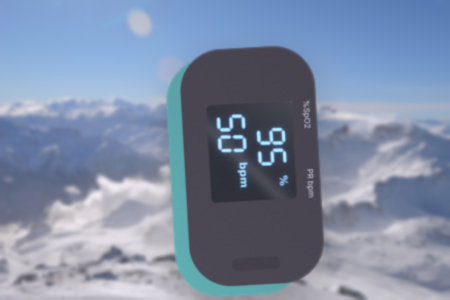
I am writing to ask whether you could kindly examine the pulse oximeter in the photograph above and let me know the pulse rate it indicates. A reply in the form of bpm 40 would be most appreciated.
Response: bpm 50
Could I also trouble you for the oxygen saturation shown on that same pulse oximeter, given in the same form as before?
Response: % 95
